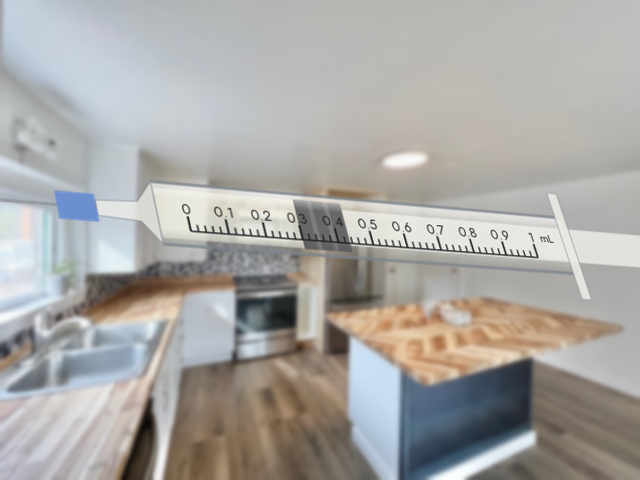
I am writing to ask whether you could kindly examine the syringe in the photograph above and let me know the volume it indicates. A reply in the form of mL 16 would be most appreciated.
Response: mL 0.3
